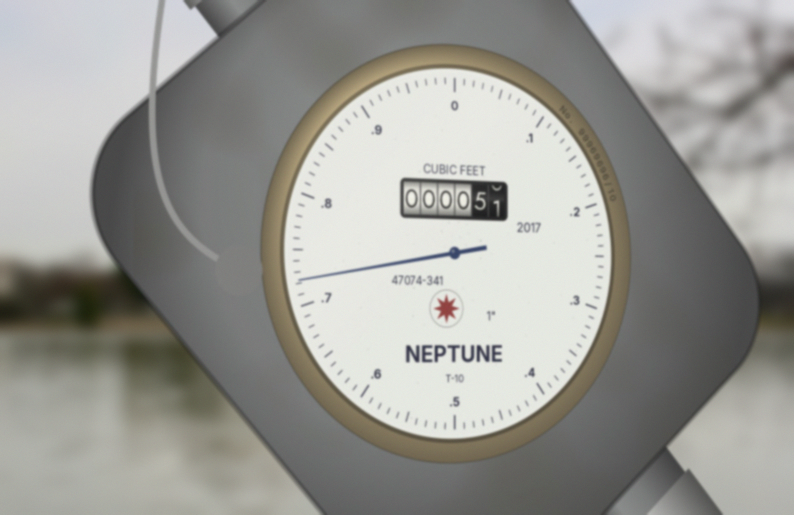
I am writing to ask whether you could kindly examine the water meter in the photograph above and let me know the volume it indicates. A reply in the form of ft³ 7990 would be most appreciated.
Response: ft³ 50.72
